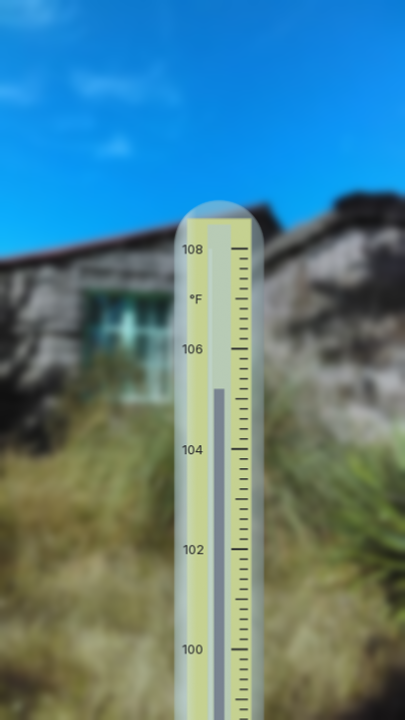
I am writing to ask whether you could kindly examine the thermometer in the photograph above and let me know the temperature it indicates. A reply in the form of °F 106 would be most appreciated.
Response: °F 105.2
